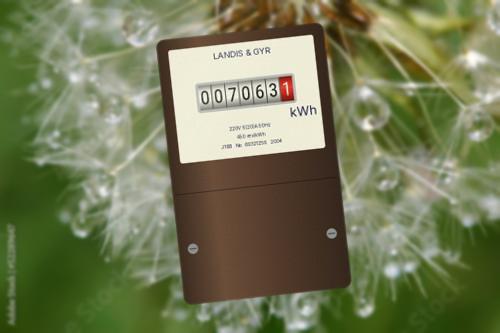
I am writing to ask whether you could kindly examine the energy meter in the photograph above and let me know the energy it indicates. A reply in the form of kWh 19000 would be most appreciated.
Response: kWh 7063.1
